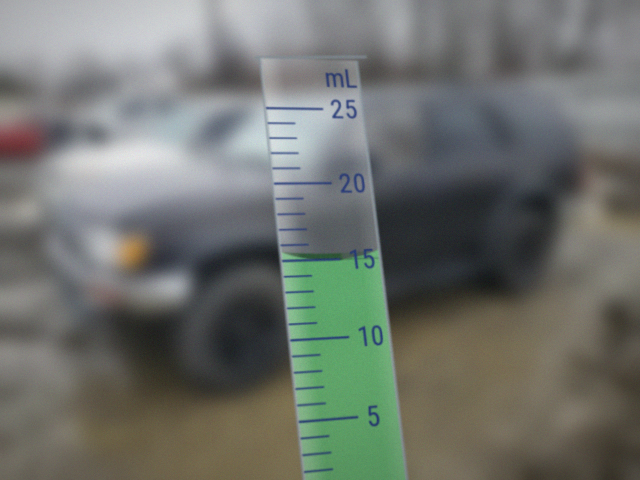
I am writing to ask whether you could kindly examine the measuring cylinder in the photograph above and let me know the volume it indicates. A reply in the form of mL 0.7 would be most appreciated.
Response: mL 15
